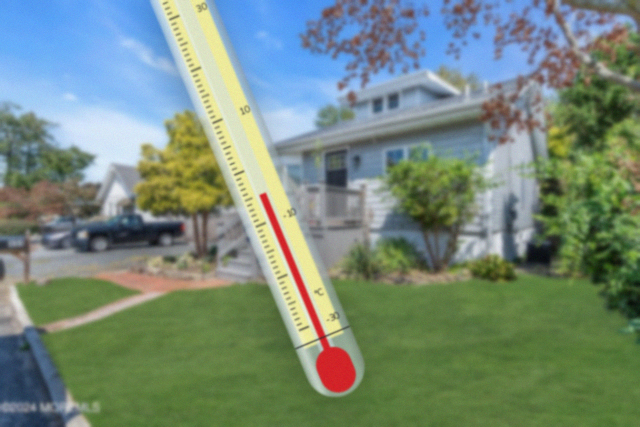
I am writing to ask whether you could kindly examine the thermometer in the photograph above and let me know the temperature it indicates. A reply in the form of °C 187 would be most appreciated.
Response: °C -5
